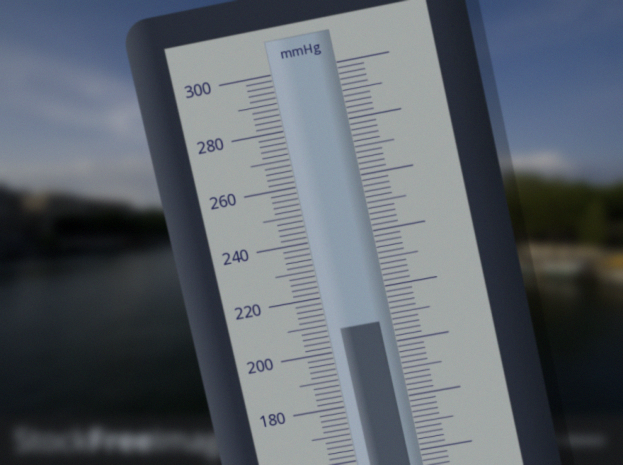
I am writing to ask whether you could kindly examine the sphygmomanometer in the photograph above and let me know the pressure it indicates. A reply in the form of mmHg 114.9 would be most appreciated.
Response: mmHg 208
